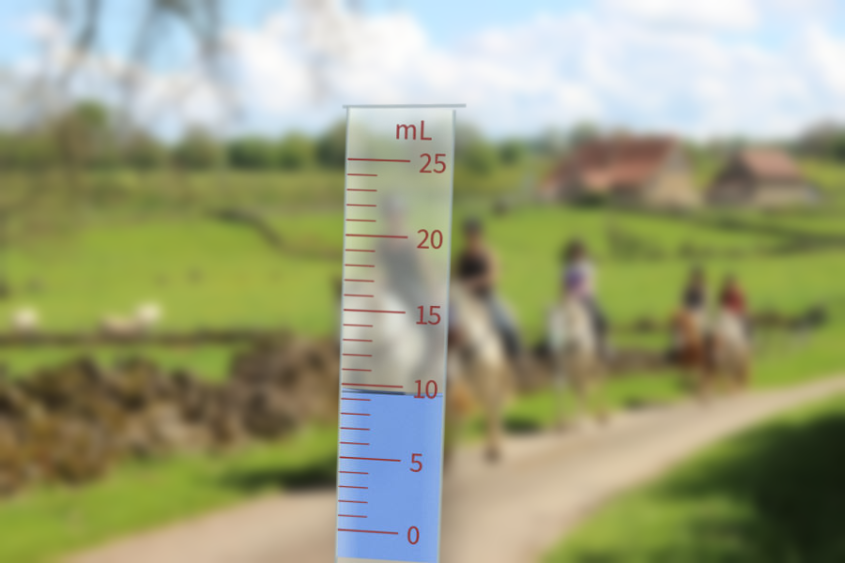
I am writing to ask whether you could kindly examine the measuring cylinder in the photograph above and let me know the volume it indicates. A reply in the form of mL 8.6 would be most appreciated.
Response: mL 9.5
